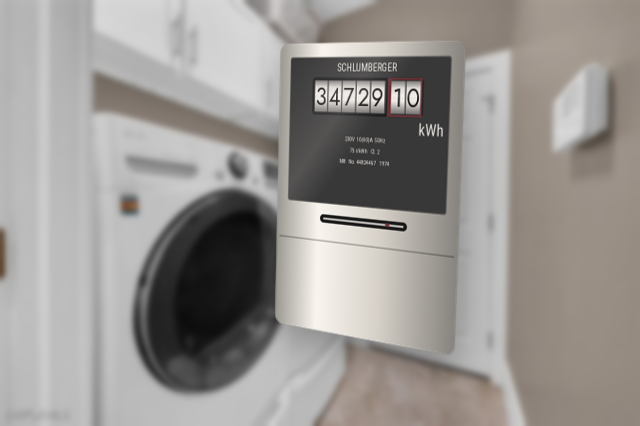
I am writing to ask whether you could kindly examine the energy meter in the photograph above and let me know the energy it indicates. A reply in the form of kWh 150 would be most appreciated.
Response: kWh 34729.10
